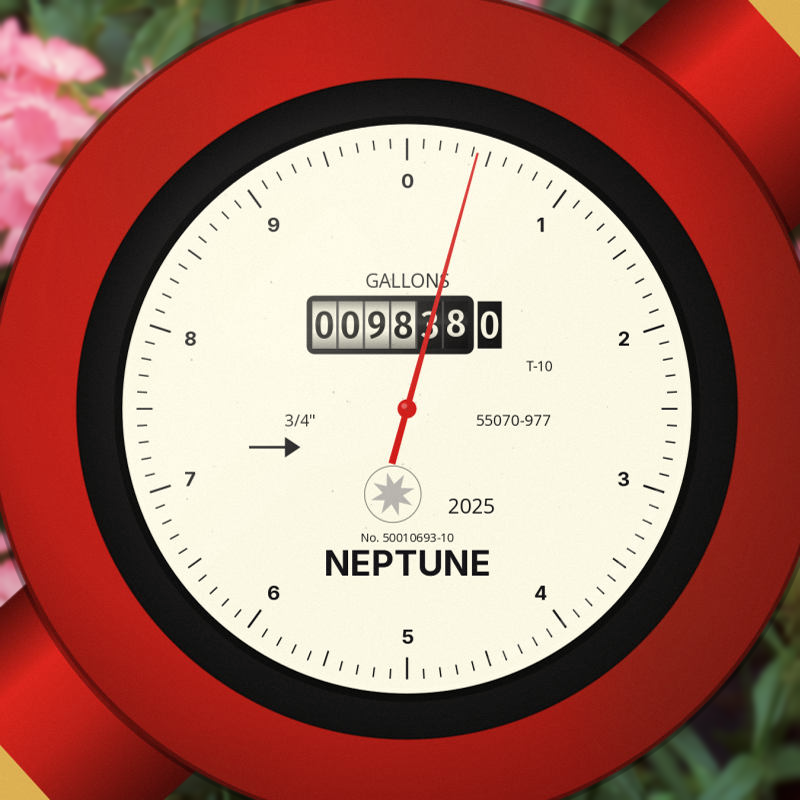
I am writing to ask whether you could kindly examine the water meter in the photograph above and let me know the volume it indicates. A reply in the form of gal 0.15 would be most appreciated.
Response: gal 98380.4
